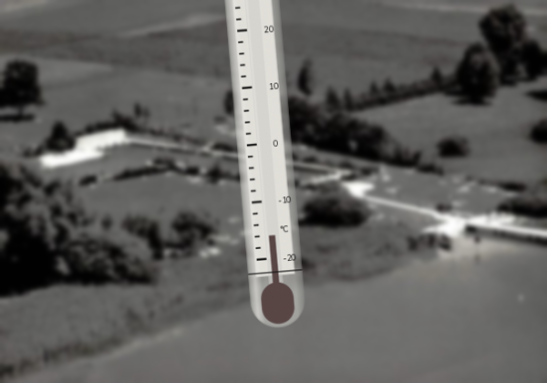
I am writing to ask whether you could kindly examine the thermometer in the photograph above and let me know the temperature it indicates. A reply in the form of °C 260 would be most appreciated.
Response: °C -16
